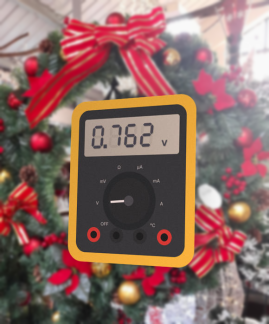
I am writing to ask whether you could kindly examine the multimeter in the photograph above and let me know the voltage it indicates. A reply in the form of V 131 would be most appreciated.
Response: V 0.762
